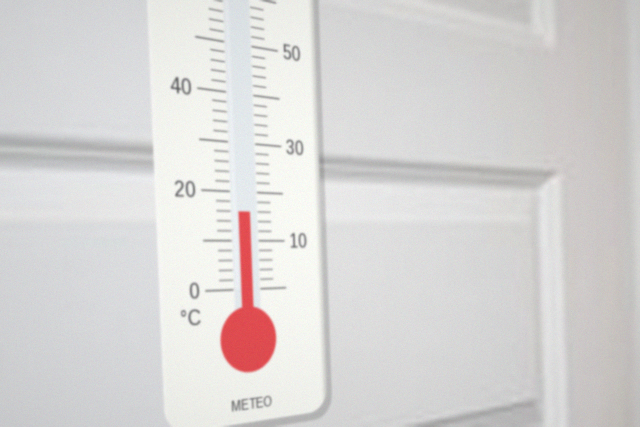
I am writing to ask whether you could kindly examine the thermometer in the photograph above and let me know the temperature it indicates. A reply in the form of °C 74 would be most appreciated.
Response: °C 16
